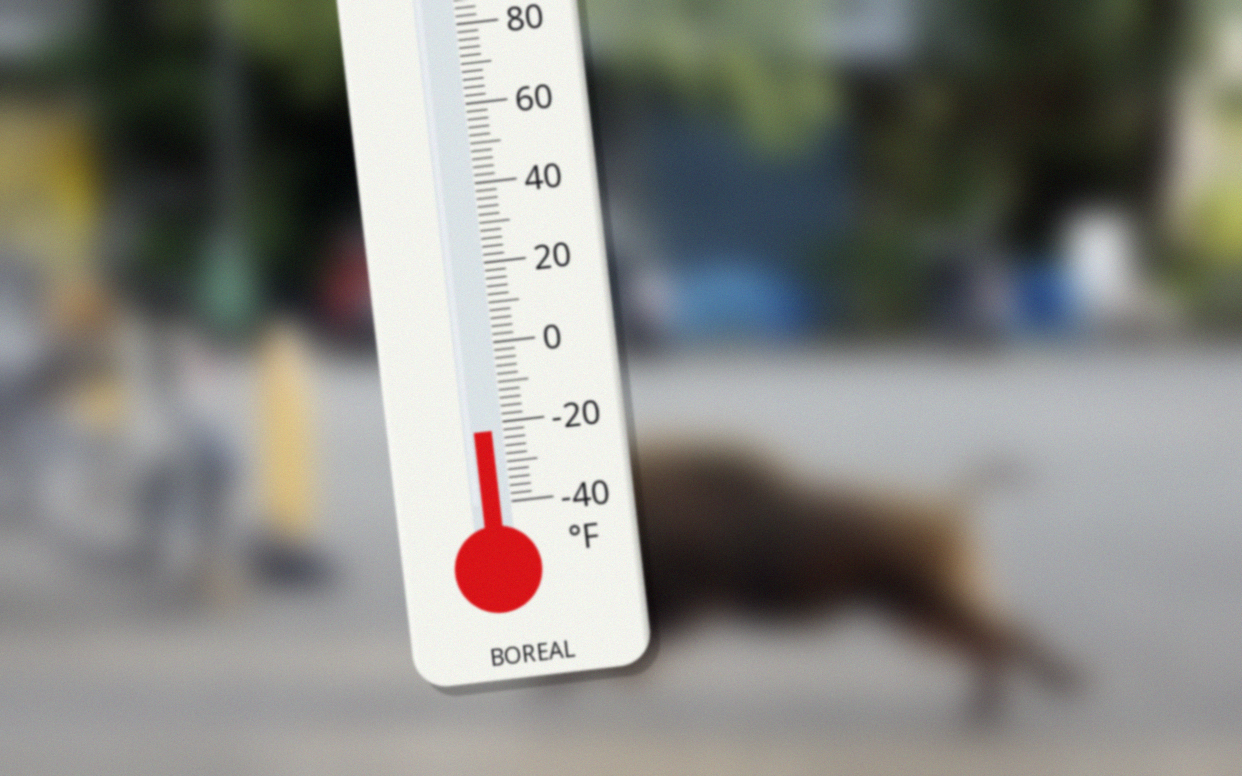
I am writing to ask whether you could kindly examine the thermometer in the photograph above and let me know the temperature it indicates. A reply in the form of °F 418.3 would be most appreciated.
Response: °F -22
